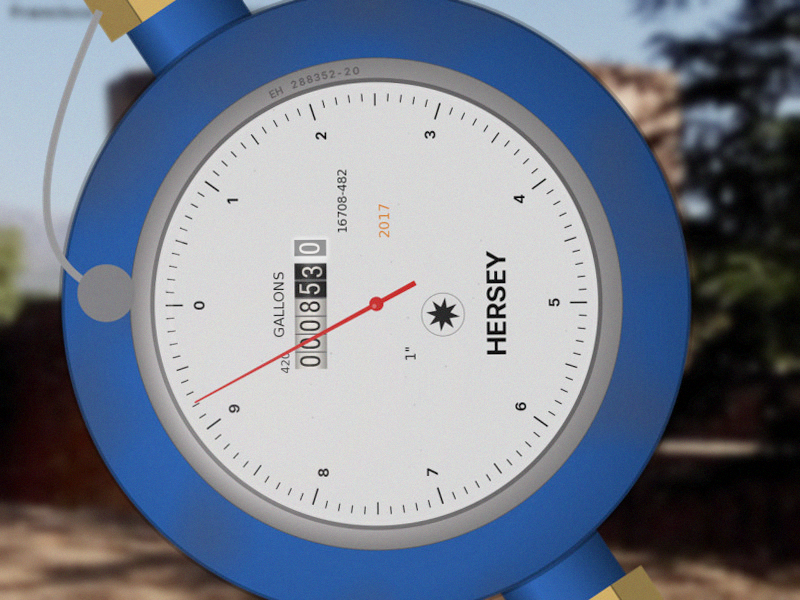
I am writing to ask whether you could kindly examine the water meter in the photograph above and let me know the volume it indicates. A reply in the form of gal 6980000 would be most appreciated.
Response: gal 8529.2
